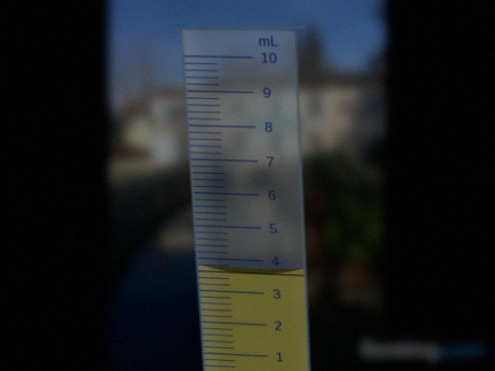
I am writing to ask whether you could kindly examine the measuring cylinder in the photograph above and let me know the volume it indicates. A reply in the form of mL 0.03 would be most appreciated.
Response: mL 3.6
